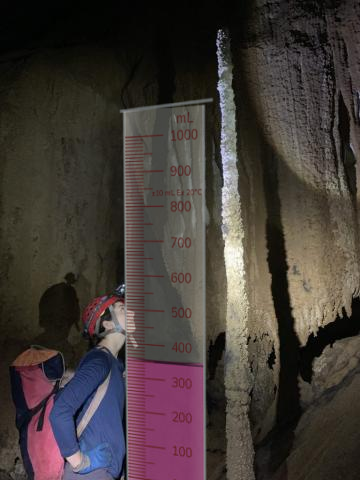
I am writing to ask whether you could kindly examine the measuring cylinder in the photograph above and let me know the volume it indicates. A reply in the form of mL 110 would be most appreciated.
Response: mL 350
